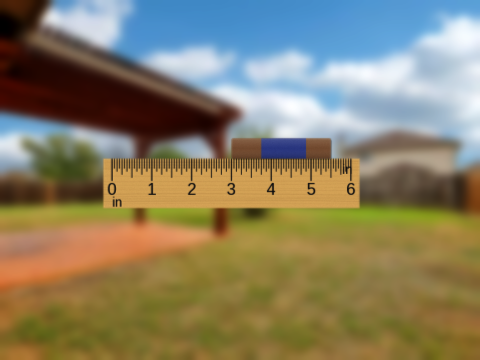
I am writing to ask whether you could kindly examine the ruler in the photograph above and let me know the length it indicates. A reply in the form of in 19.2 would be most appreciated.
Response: in 2.5
